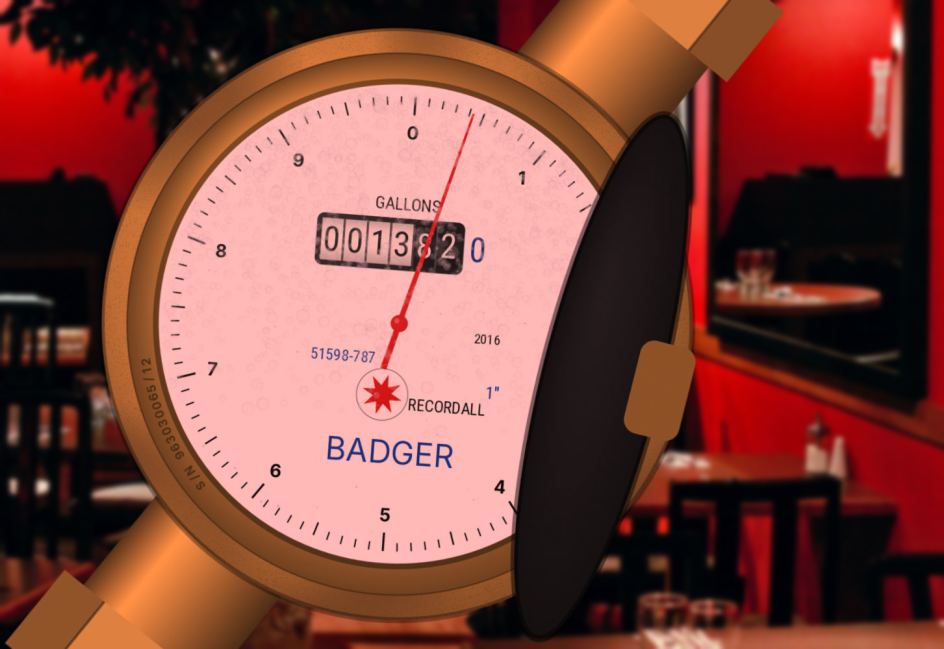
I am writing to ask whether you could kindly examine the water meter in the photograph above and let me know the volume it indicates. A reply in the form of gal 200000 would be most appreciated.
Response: gal 13820.4
